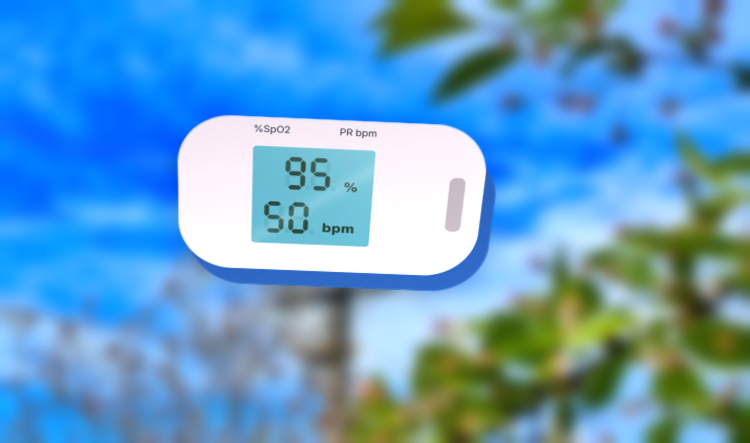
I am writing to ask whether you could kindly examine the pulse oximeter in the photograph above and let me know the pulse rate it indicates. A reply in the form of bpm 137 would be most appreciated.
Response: bpm 50
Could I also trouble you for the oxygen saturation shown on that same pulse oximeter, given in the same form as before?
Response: % 95
